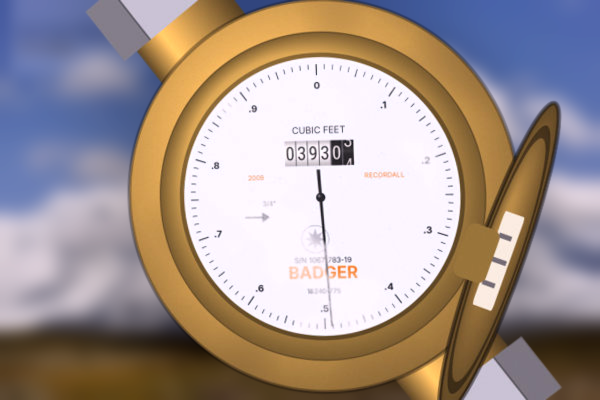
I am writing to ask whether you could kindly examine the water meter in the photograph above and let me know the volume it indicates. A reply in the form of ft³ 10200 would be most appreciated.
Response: ft³ 39303.49
